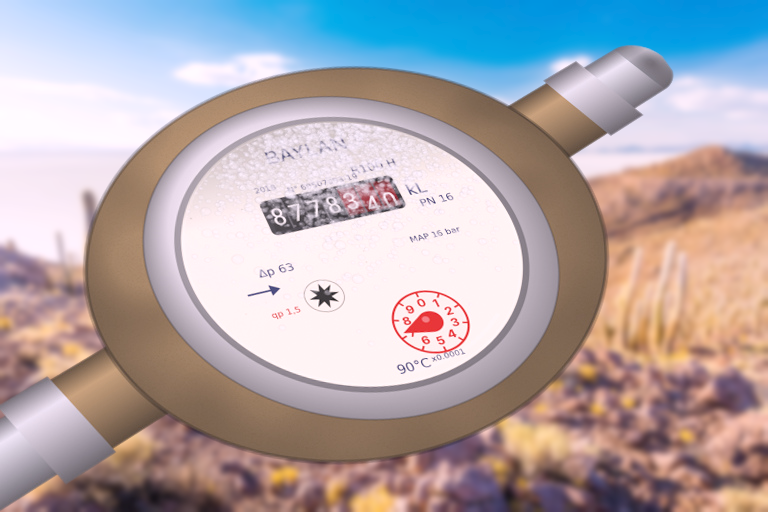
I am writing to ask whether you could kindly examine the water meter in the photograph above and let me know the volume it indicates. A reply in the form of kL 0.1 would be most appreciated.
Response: kL 8778.3397
